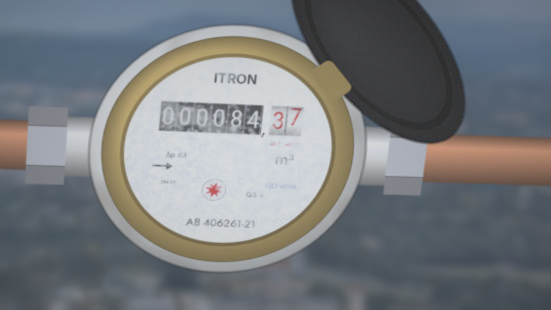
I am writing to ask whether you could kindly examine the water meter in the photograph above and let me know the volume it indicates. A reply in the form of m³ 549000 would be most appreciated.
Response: m³ 84.37
